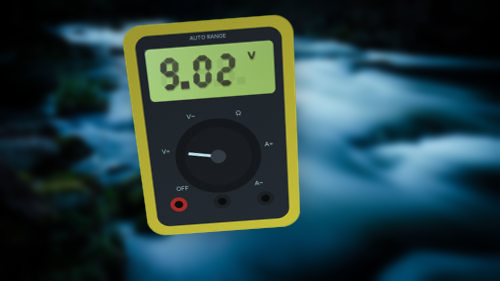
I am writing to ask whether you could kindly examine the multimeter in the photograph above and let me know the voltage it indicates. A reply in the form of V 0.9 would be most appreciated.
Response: V 9.02
